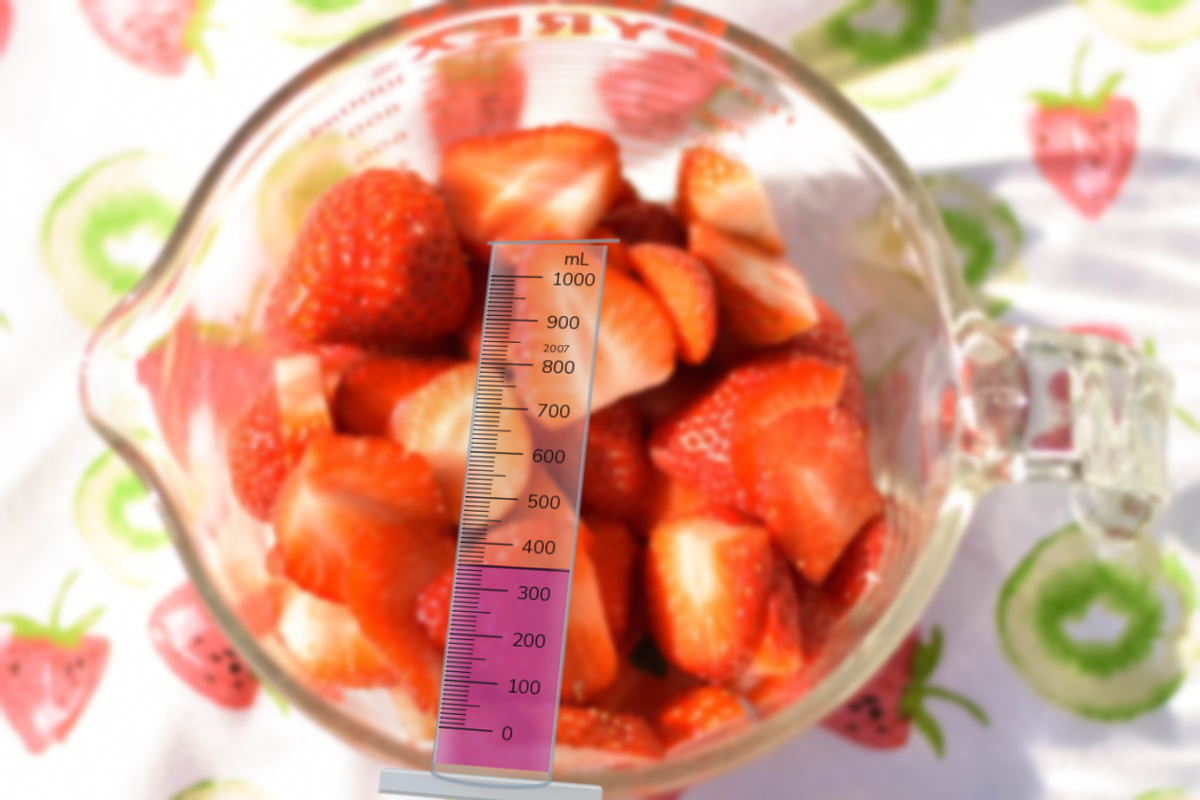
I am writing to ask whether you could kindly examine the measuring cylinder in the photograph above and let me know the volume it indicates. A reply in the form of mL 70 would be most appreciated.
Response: mL 350
